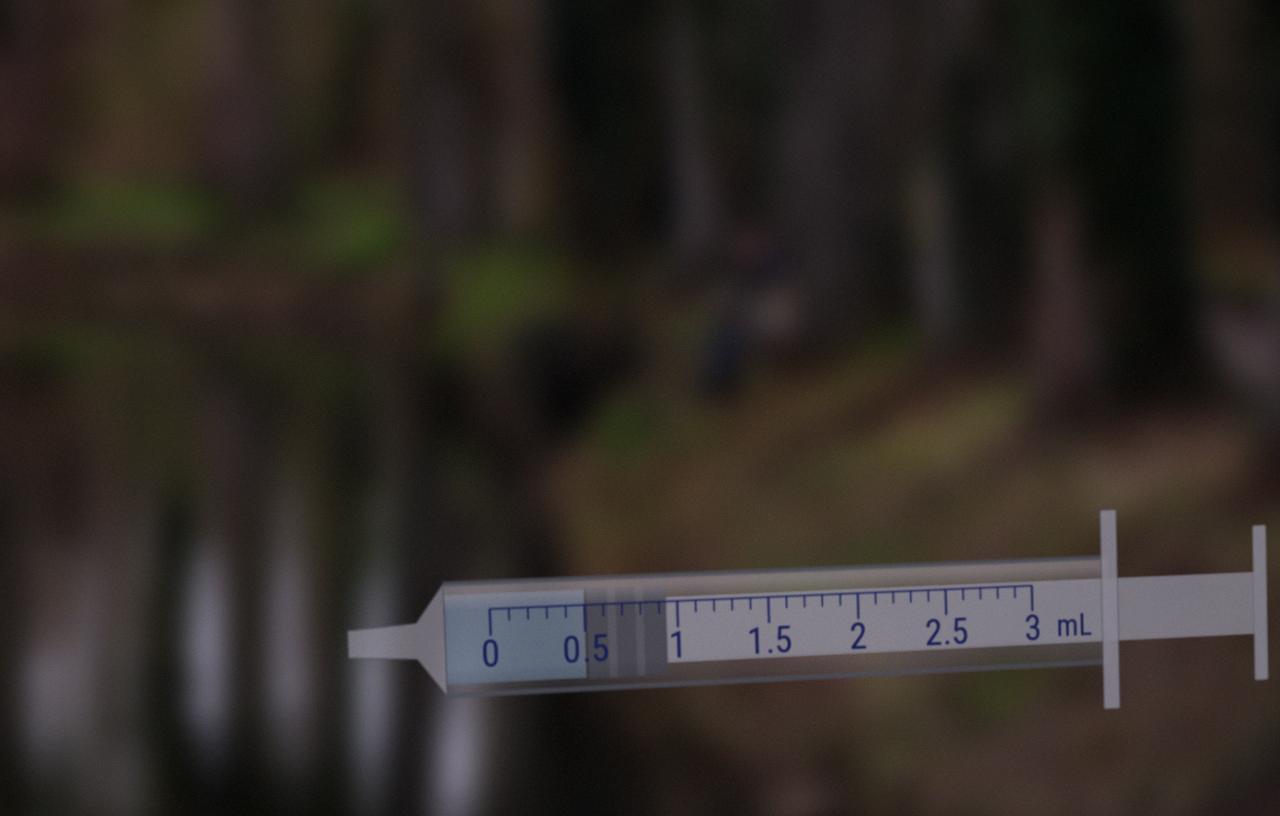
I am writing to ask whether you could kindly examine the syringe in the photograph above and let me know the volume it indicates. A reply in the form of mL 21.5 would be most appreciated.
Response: mL 0.5
